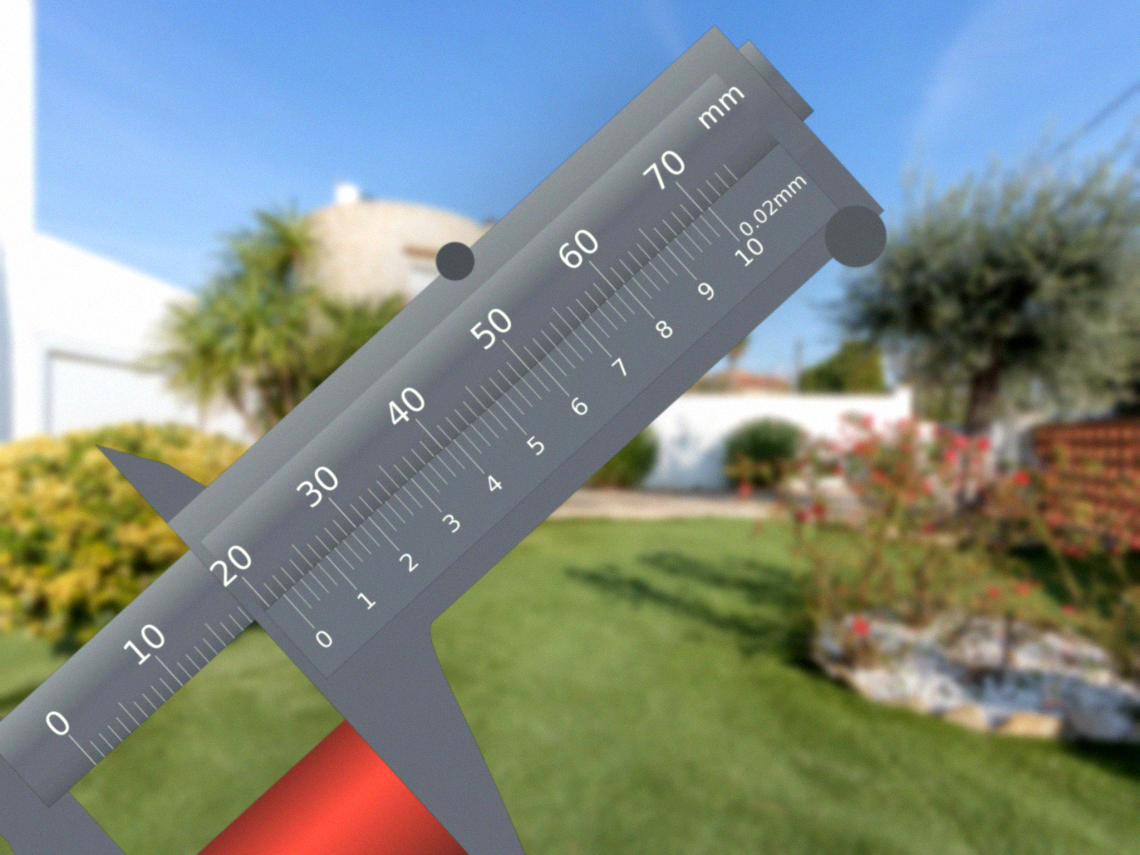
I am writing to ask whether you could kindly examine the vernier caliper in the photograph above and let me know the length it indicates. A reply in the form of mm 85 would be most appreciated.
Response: mm 21.6
